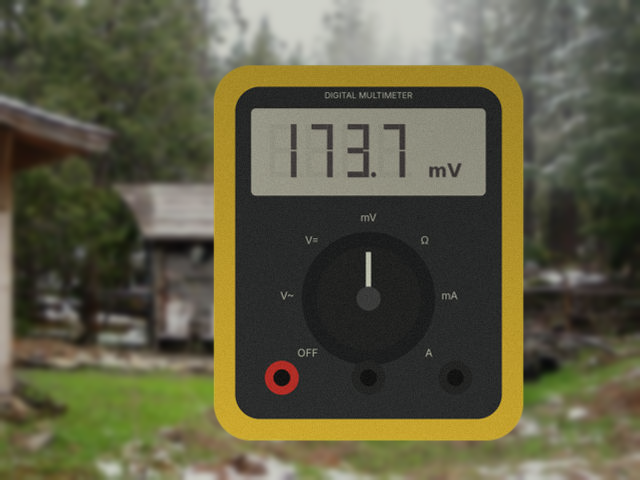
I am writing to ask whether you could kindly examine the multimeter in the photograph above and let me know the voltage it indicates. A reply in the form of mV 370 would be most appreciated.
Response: mV 173.7
